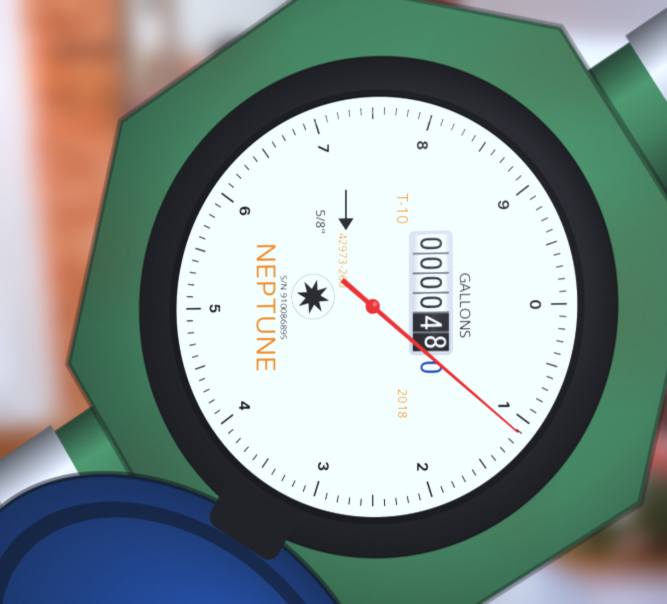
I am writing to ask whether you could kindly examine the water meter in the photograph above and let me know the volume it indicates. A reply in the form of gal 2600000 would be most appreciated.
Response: gal 481.1
